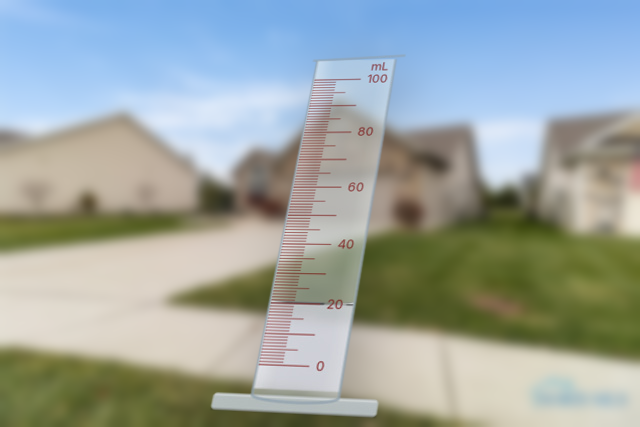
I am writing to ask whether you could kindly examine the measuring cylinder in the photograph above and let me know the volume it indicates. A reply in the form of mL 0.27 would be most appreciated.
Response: mL 20
